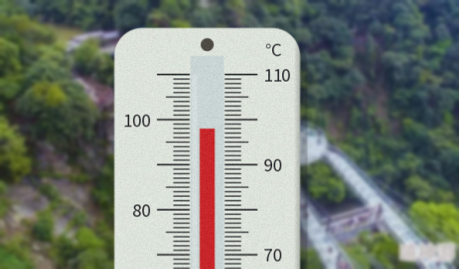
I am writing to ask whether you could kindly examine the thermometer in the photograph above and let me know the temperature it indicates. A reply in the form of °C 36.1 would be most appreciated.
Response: °C 98
